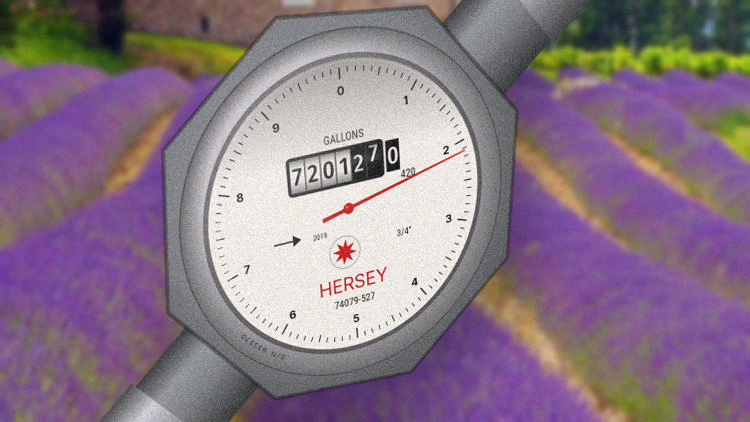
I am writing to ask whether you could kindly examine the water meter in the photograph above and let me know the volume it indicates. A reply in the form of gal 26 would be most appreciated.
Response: gal 7201272.1
